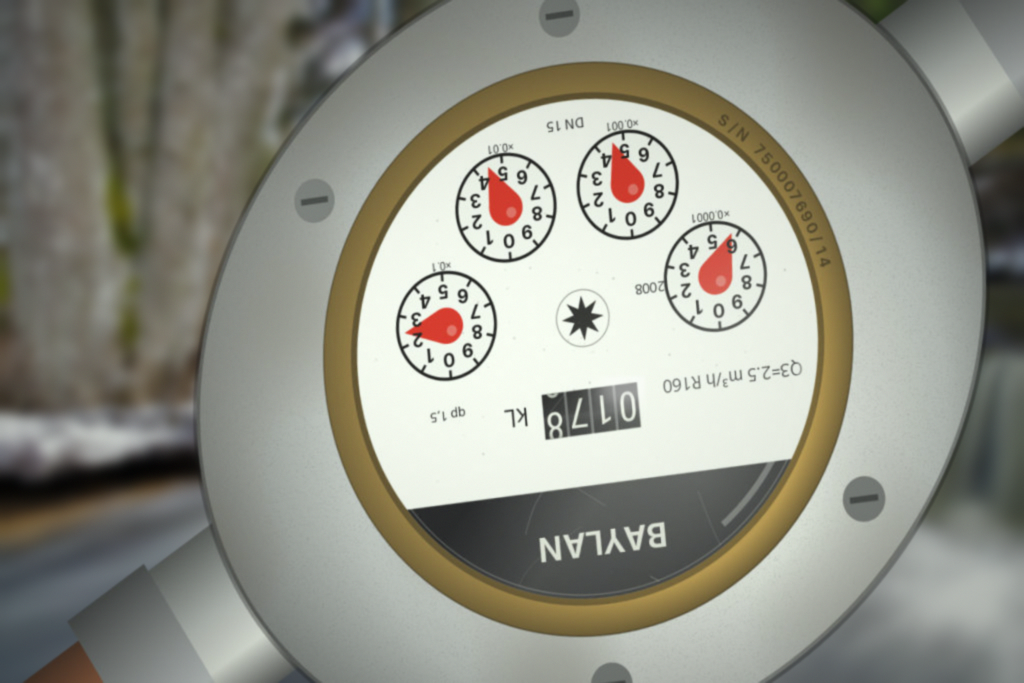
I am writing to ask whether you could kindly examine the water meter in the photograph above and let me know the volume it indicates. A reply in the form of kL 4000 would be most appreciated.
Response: kL 178.2445
